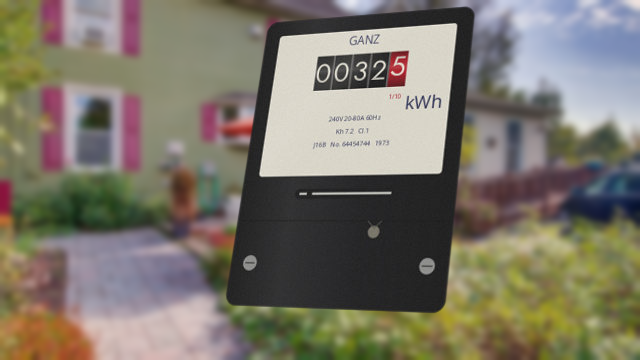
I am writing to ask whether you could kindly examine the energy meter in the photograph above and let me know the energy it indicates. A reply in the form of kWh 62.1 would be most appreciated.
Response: kWh 32.5
